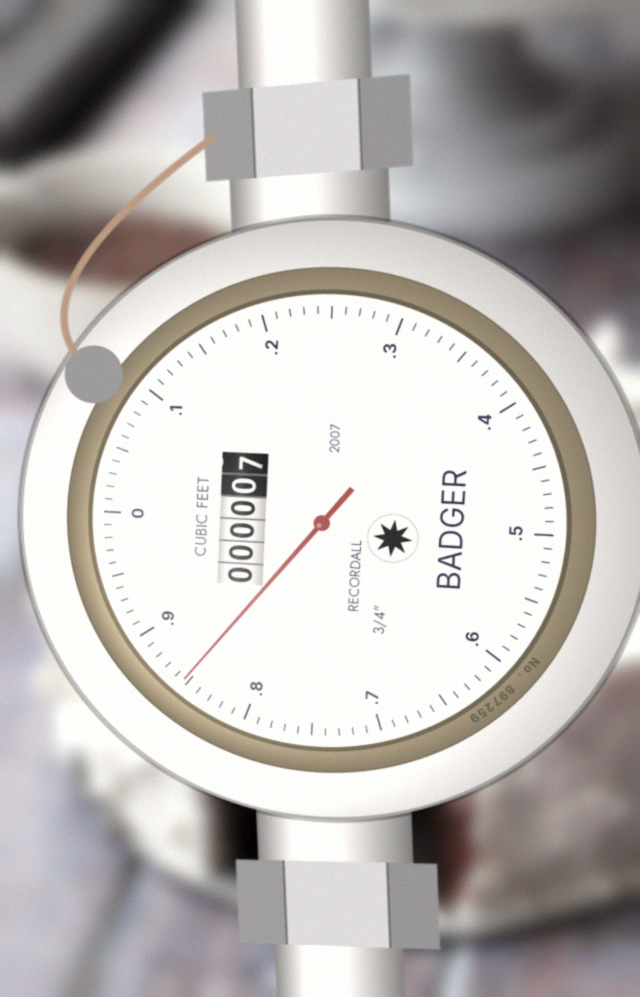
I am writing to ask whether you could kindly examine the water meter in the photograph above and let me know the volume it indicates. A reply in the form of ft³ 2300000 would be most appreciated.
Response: ft³ 6.85
